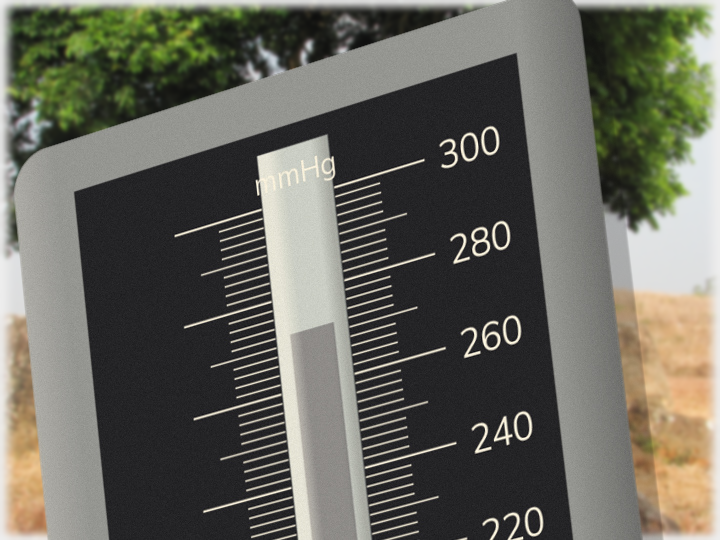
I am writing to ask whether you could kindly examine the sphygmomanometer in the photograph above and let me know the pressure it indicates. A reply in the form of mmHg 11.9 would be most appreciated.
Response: mmHg 272
